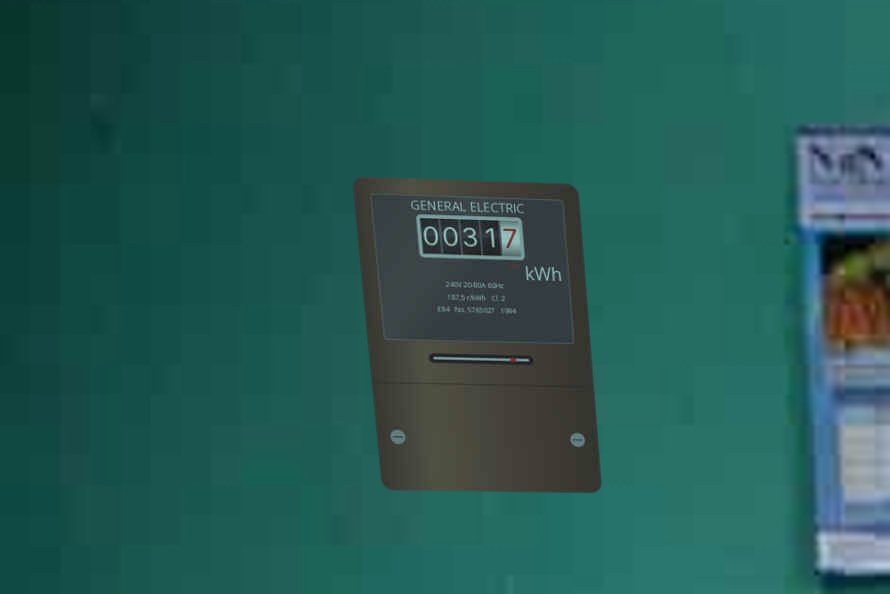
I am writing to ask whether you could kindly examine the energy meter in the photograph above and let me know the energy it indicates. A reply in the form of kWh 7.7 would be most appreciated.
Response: kWh 31.7
